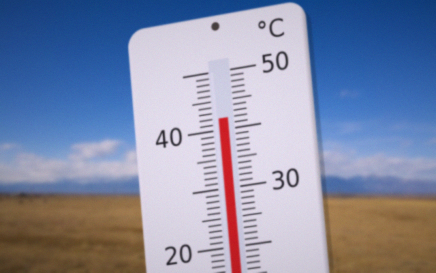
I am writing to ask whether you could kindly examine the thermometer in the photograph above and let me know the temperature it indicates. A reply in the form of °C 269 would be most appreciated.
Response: °C 42
